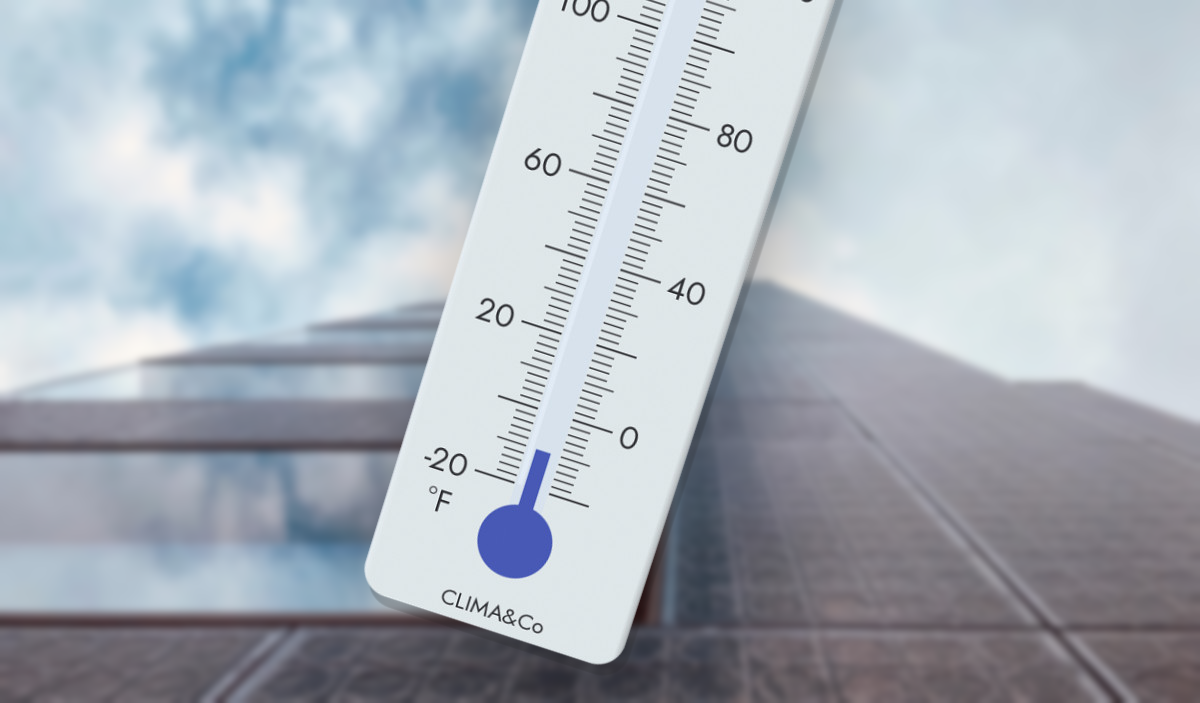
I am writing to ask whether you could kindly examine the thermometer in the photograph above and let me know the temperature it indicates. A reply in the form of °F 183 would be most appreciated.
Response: °F -10
